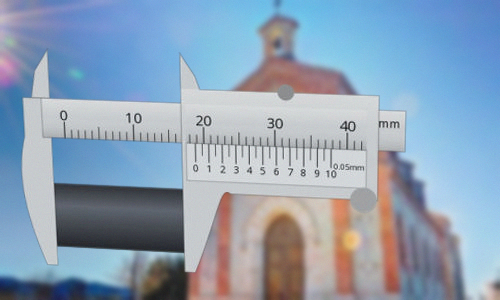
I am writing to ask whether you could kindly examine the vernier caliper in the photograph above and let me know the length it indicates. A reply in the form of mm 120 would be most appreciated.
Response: mm 18.8
